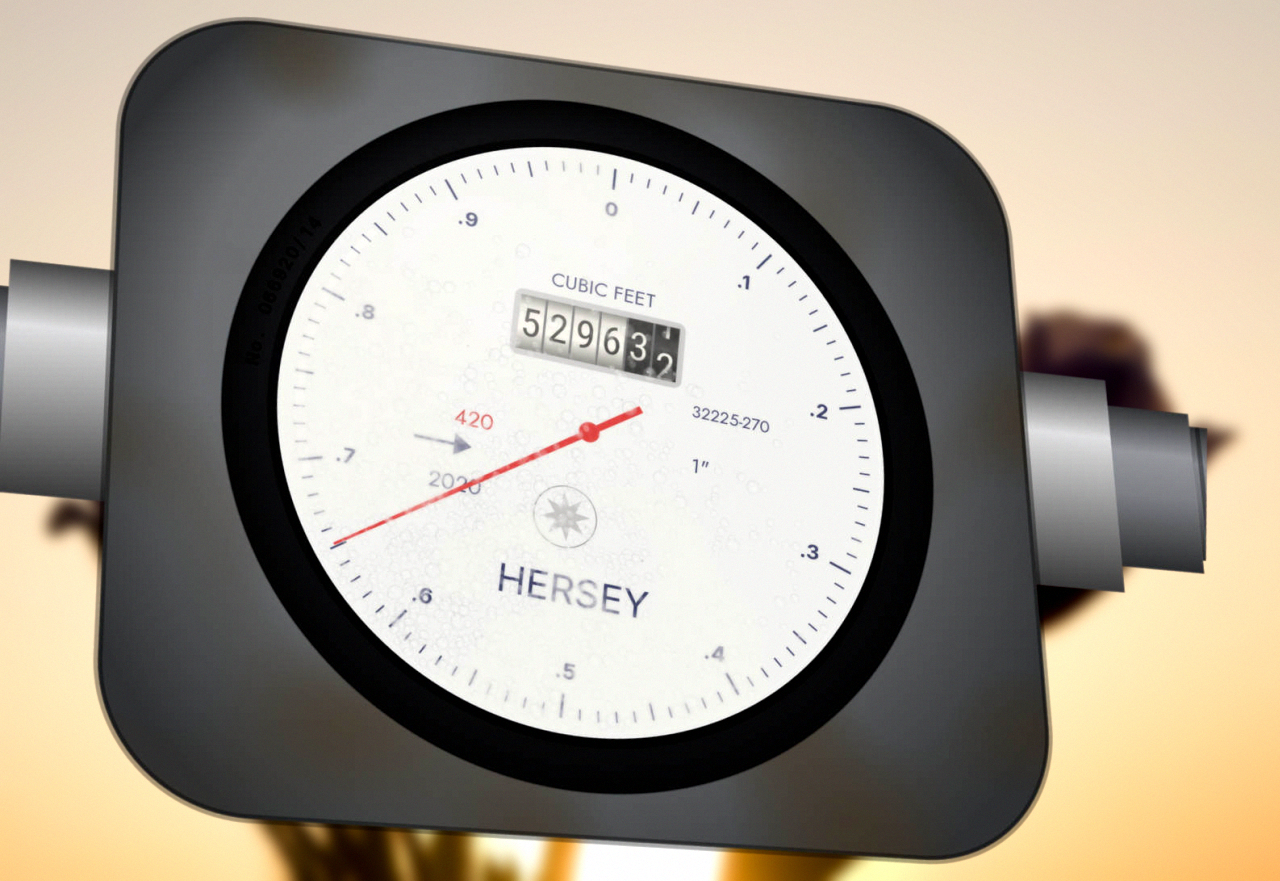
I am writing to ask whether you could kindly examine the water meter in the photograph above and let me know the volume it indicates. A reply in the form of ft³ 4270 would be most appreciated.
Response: ft³ 529631.65
